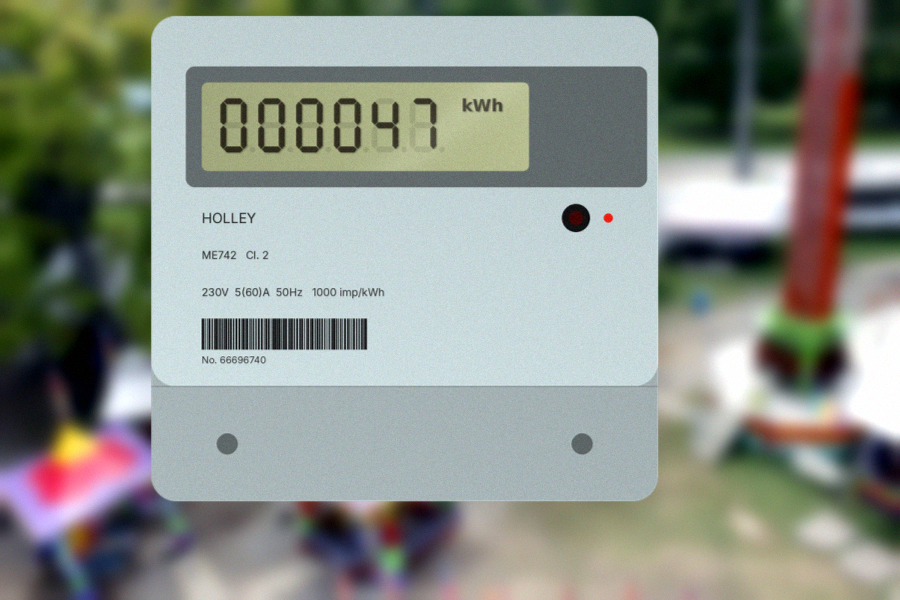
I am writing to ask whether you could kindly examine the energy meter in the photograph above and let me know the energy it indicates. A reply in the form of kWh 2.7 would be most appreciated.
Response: kWh 47
